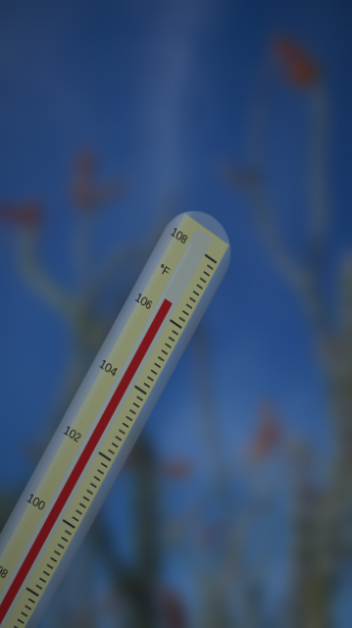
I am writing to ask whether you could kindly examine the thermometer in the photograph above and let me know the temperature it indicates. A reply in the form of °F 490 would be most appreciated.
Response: °F 106.4
